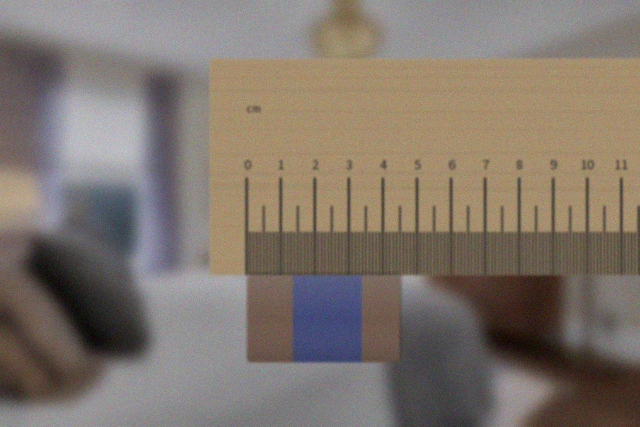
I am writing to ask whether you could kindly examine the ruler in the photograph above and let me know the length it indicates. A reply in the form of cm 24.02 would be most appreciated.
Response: cm 4.5
